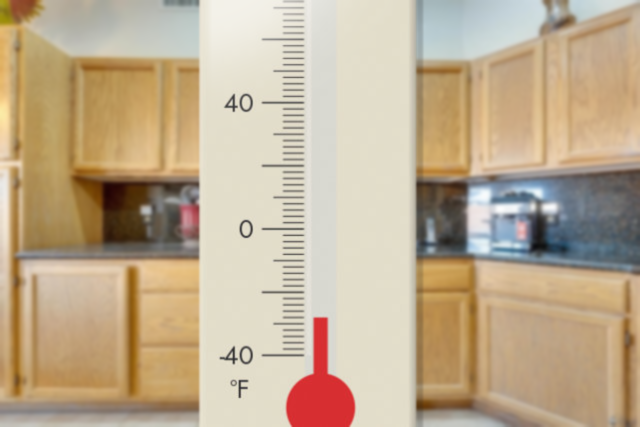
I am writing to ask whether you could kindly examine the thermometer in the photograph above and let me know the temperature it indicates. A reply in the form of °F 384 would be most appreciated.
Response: °F -28
